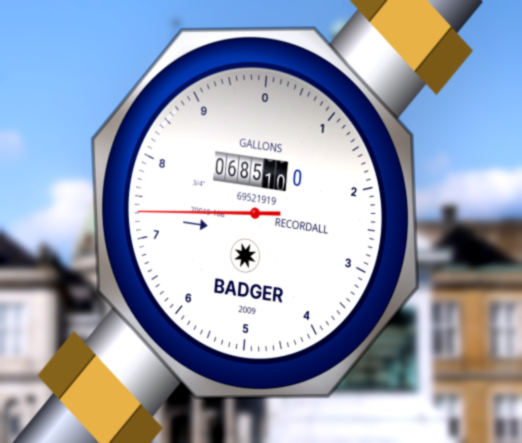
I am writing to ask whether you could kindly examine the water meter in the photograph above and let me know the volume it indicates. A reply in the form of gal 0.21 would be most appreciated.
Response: gal 685097.3
